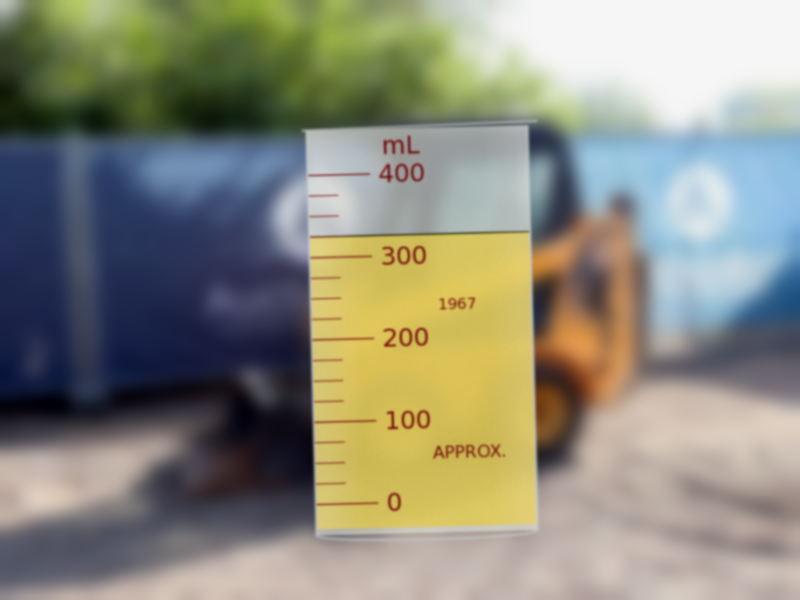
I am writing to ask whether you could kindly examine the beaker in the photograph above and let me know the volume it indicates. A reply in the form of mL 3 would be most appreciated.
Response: mL 325
